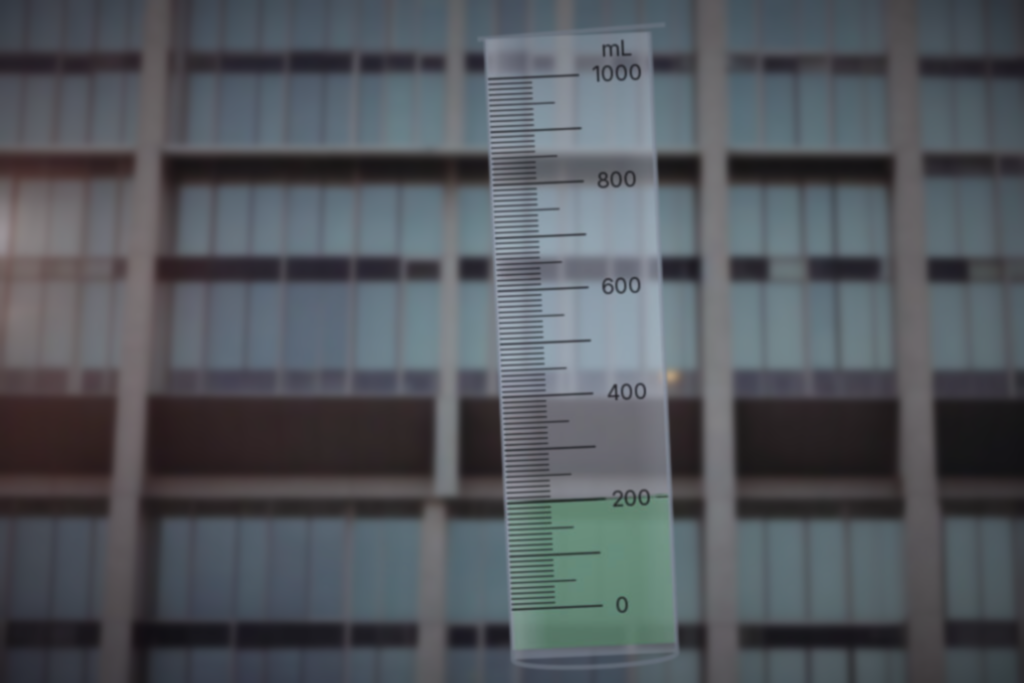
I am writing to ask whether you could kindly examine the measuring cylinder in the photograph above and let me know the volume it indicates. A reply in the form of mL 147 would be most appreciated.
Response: mL 200
